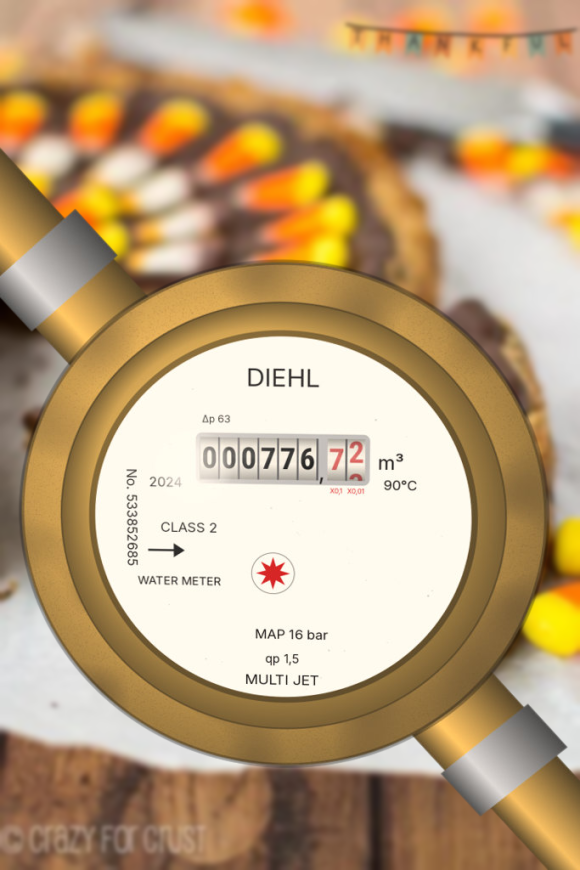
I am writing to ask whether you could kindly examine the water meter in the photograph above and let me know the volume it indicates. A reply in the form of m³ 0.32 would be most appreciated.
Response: m³ 776.72
